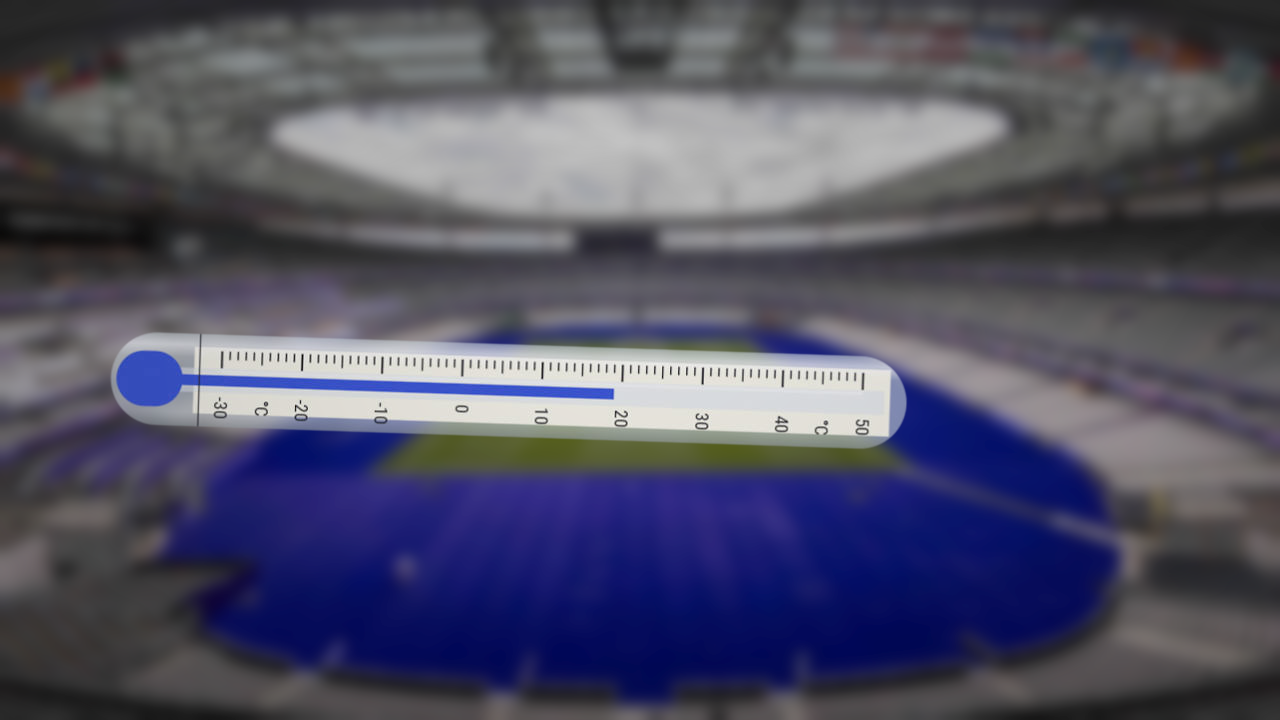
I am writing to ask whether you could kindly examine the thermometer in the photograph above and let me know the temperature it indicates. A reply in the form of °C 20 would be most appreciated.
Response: °C 19
